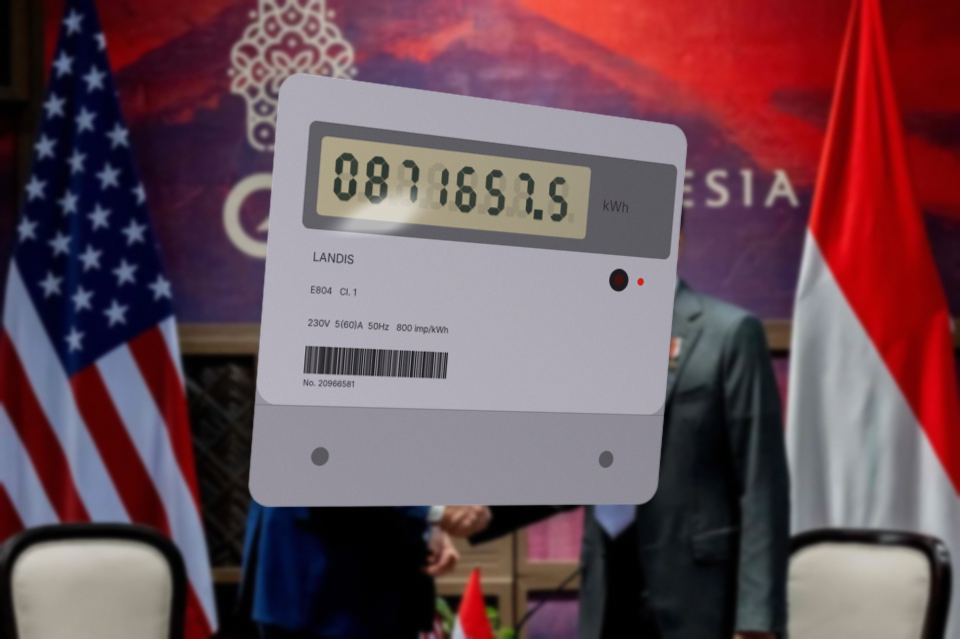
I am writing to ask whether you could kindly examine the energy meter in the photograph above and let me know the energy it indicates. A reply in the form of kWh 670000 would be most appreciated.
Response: kWh 871657.5
